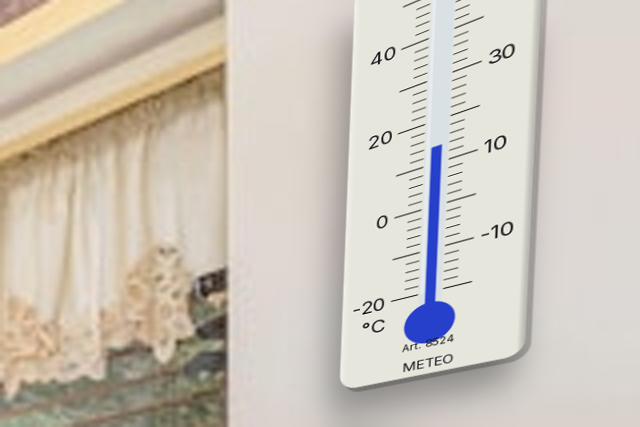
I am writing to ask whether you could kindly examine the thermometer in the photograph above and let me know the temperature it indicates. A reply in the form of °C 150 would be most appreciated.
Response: °C 14
